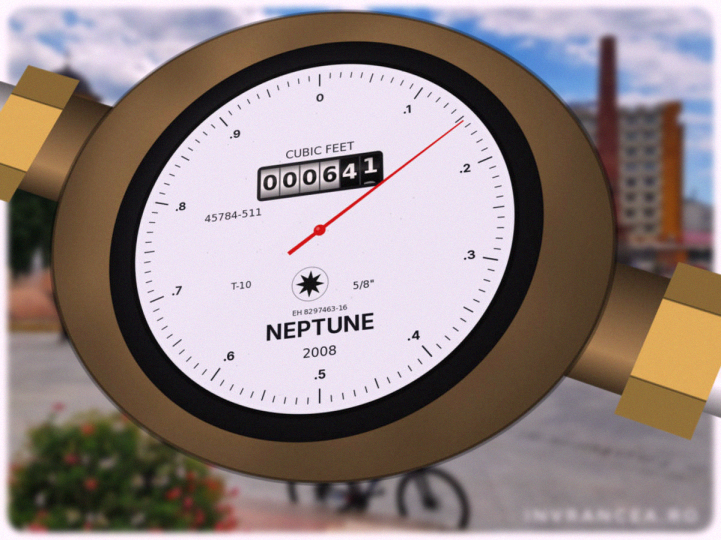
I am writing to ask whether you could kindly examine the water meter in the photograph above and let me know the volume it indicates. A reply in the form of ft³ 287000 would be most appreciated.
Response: ft³ 641.15
